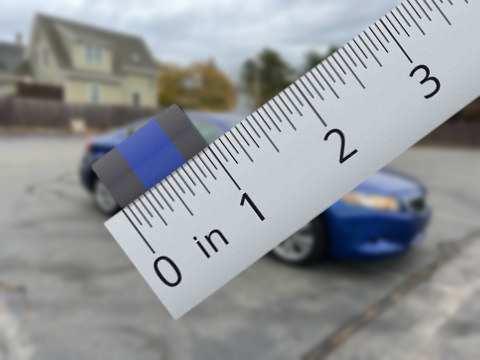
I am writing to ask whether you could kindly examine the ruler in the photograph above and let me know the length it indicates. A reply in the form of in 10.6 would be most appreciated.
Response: in 1
